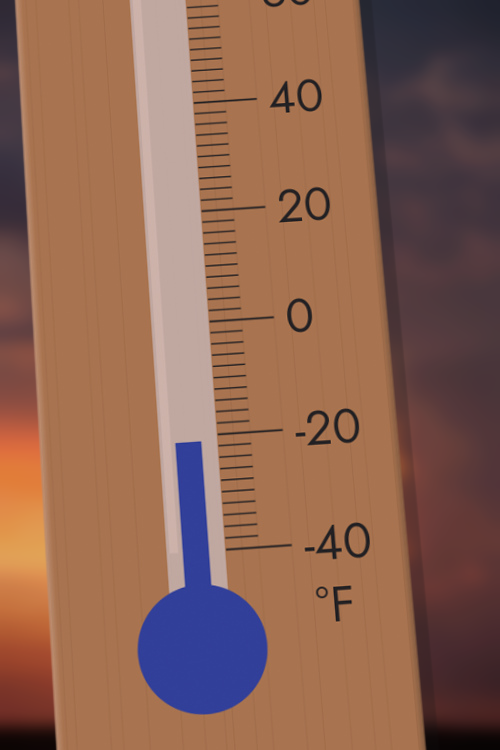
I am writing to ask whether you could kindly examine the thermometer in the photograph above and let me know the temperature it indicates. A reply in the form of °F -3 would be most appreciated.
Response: °F -21
